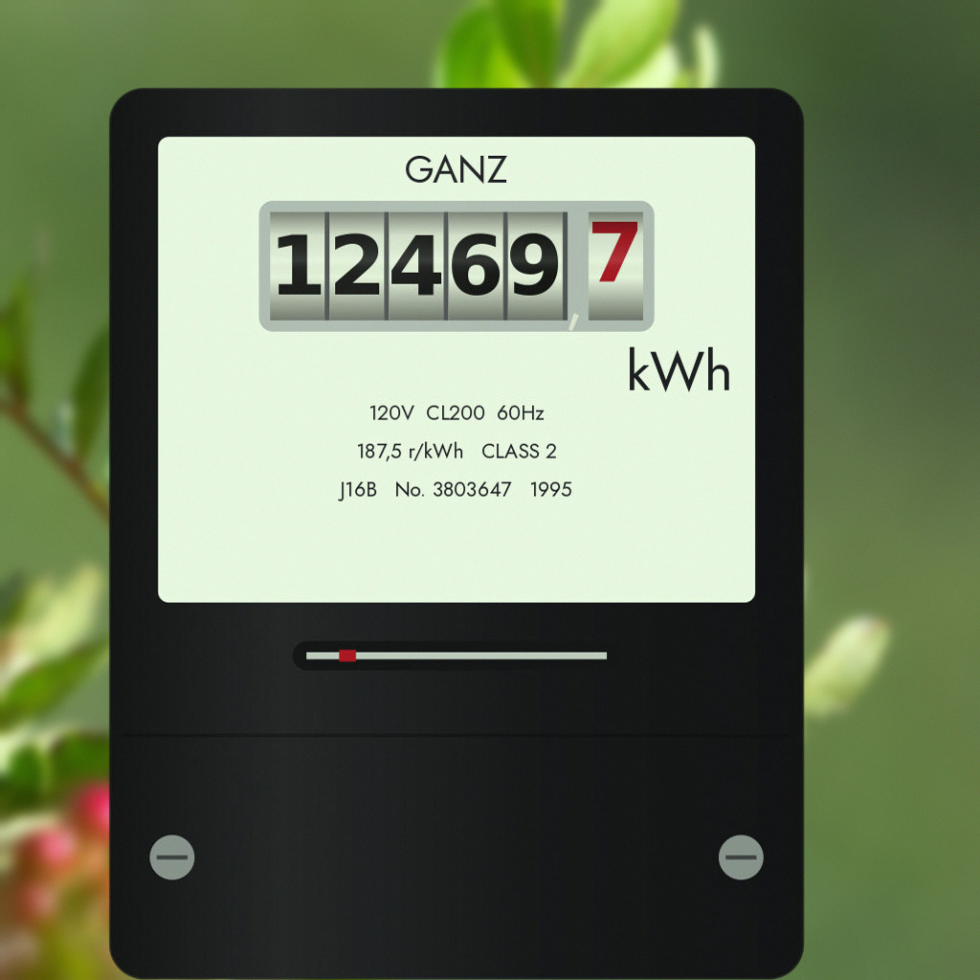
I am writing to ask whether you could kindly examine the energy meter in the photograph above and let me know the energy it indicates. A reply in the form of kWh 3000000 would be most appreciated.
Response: kWh 12469.7
